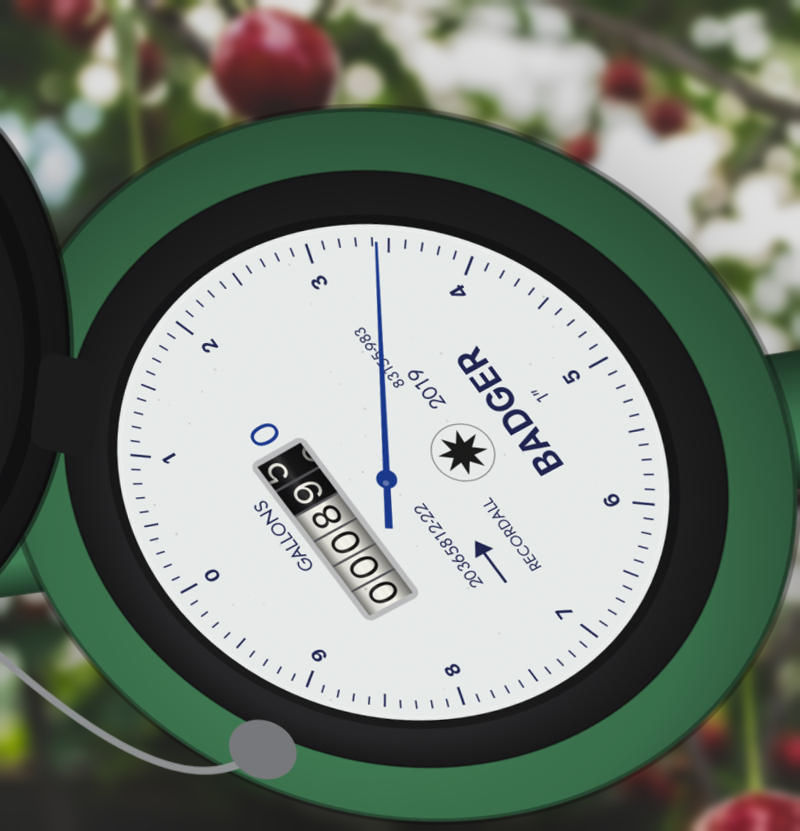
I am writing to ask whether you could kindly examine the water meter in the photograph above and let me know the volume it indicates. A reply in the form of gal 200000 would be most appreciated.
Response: gal 8953.4
